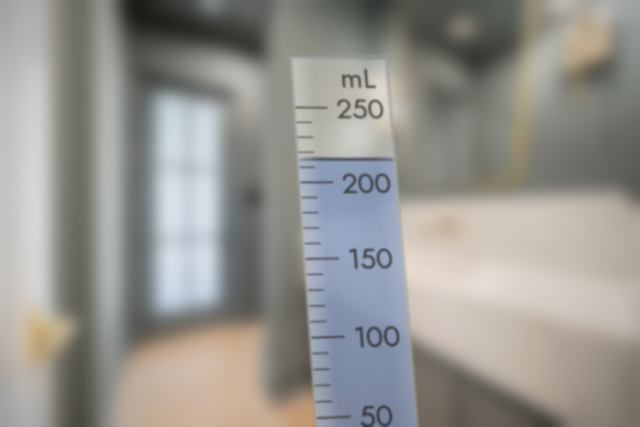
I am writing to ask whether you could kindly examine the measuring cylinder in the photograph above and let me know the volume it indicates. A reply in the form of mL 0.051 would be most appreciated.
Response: mL 215
